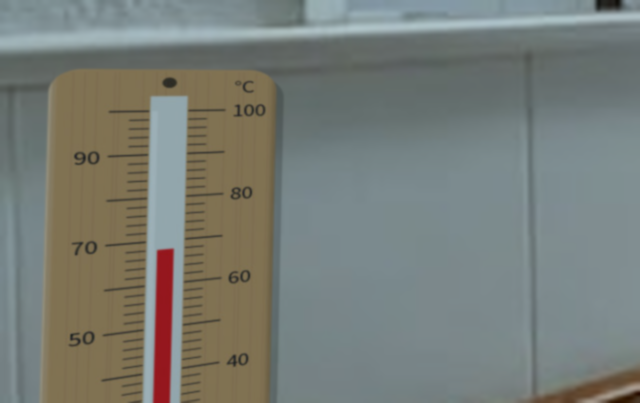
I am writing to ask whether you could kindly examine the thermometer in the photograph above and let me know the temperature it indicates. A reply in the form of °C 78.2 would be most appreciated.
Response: °C 68
